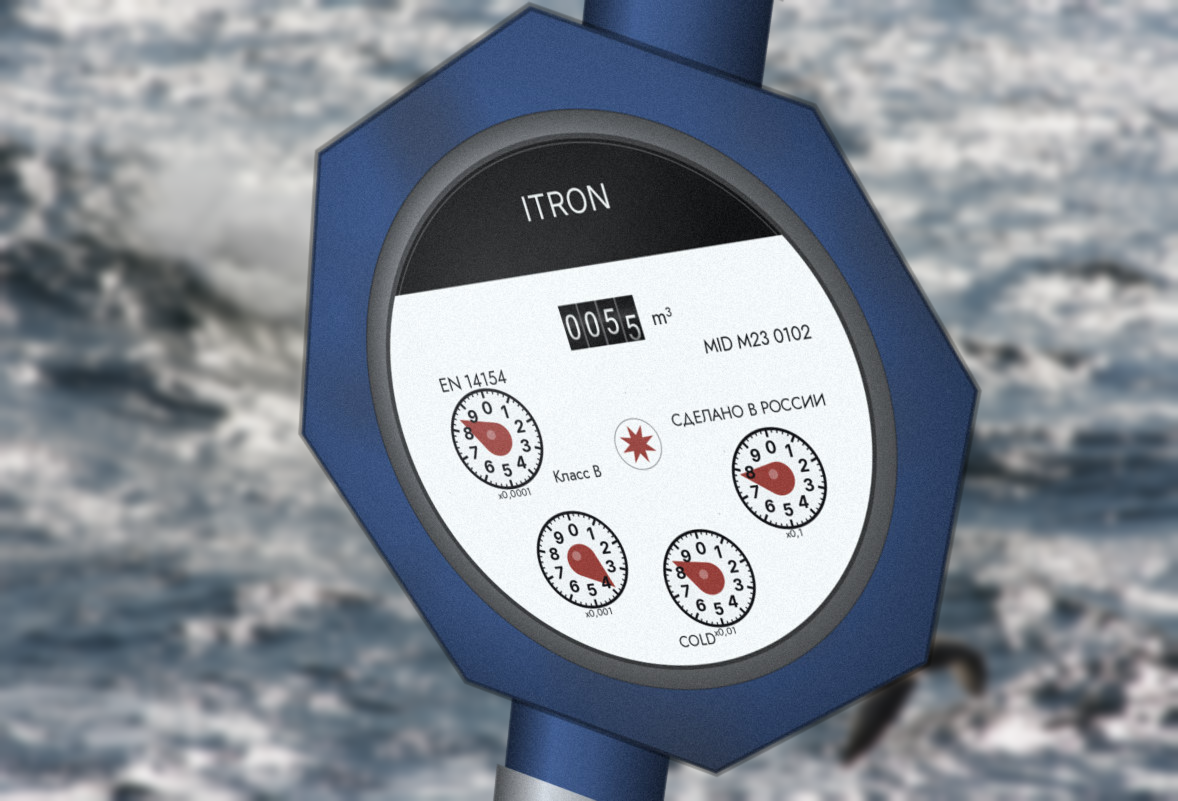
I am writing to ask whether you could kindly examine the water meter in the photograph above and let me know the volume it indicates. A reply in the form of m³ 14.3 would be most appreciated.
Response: m³ 54.7838
